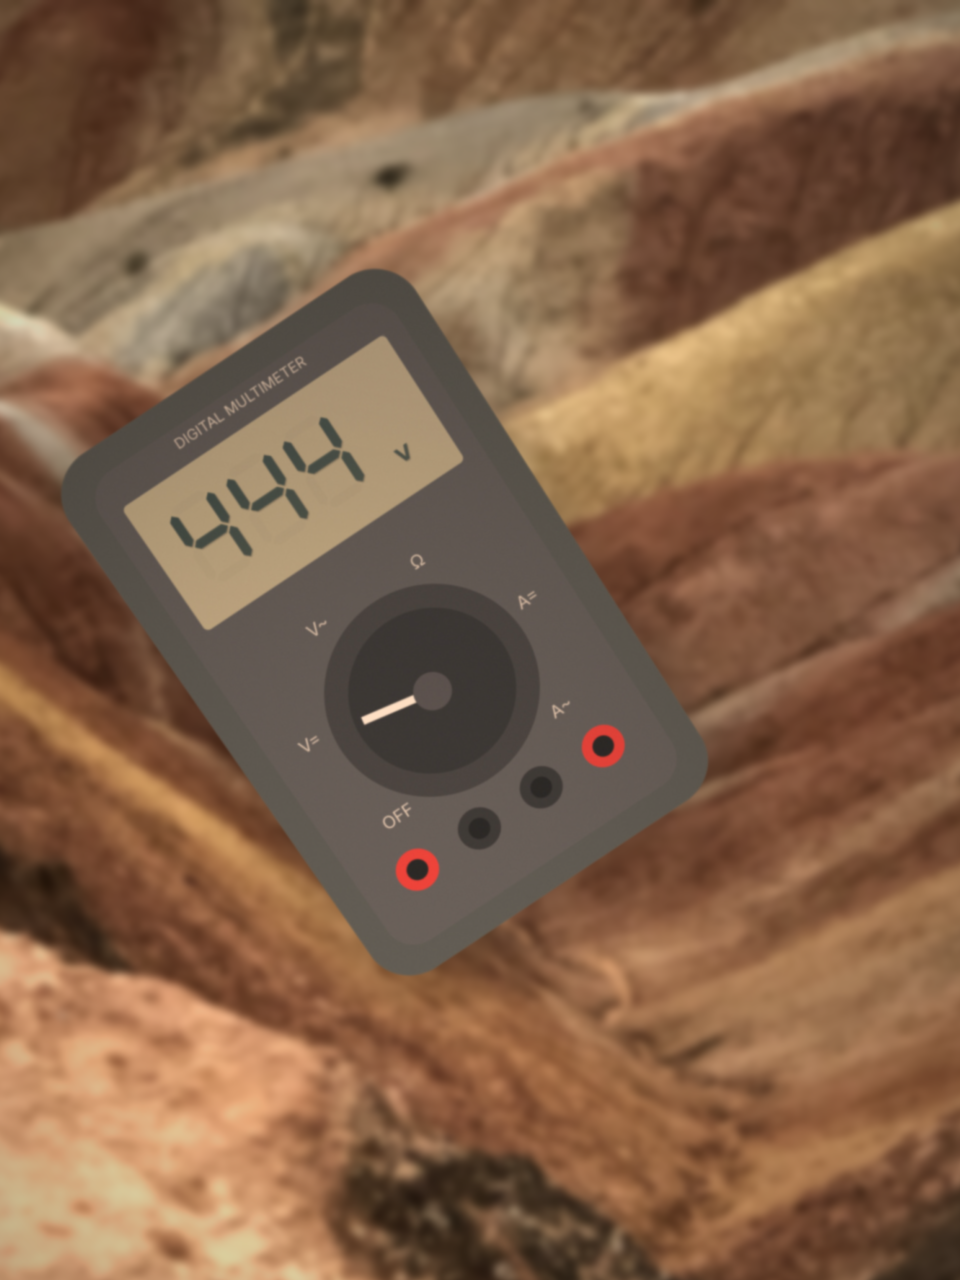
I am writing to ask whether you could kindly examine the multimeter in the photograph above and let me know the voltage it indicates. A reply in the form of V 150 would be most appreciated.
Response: V 444
